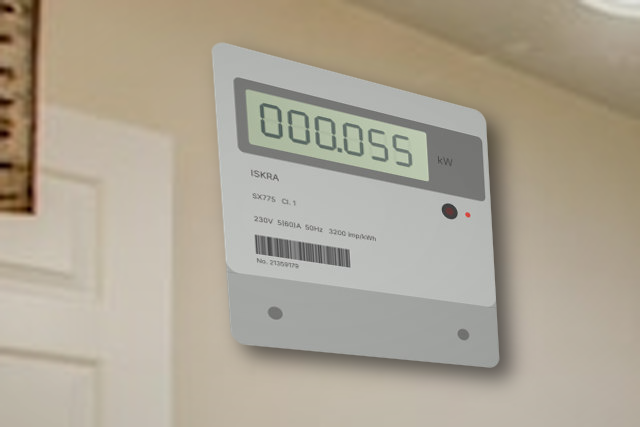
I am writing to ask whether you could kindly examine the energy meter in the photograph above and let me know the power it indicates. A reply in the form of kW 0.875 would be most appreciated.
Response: kW 0.055
